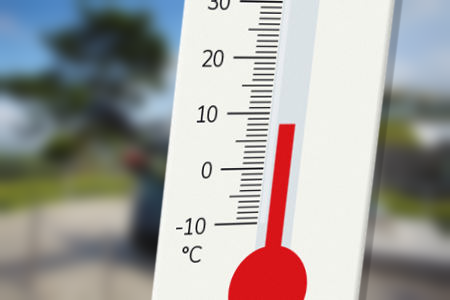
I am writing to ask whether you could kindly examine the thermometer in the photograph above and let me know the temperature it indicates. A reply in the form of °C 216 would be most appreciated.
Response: °C 8
